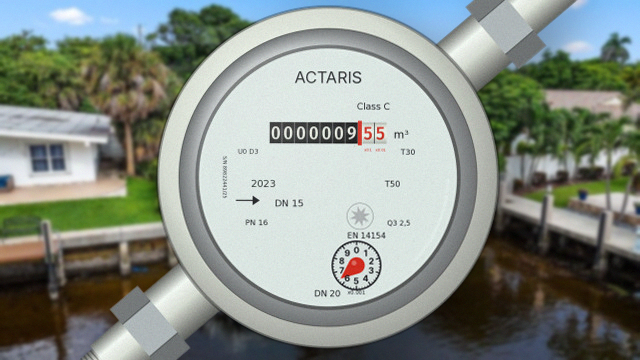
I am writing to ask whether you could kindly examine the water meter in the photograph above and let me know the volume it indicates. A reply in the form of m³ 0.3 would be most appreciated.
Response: m³ 9.556
